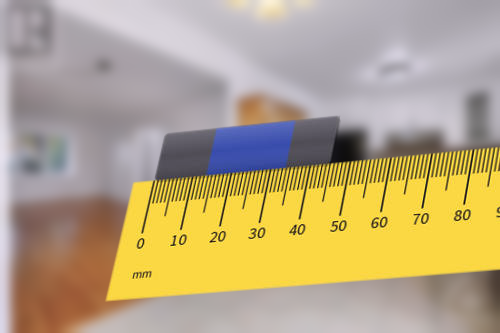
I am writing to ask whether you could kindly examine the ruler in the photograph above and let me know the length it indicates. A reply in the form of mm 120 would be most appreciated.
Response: mm 45
